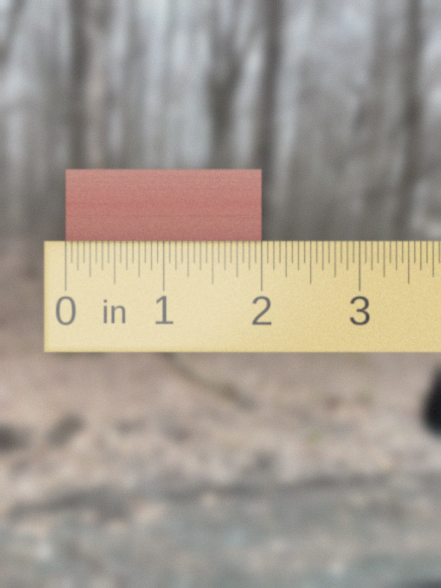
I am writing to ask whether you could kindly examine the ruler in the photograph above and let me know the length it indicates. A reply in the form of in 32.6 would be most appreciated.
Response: in 2
